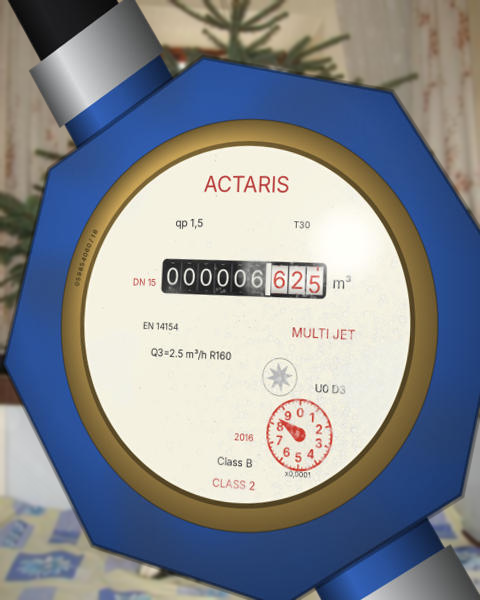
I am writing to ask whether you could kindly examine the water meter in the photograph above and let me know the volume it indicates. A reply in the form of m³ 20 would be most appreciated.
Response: m³ 6.6248
